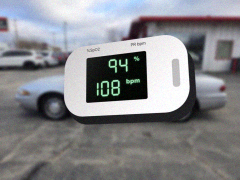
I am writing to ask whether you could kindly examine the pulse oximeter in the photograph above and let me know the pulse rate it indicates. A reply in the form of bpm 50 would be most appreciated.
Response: bpm 108
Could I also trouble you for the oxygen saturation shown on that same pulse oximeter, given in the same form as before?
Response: % 94
